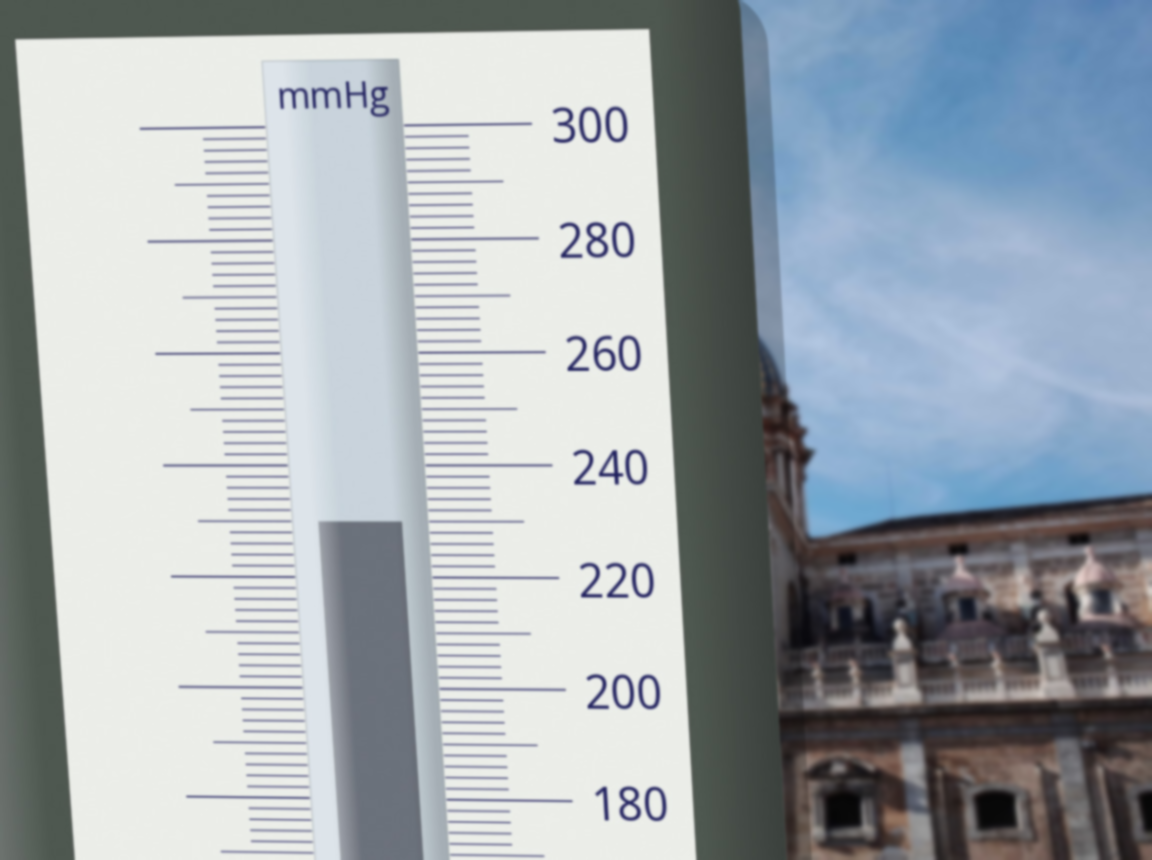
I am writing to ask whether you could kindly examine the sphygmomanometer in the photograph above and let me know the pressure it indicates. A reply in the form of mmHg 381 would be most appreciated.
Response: mmHg 230
